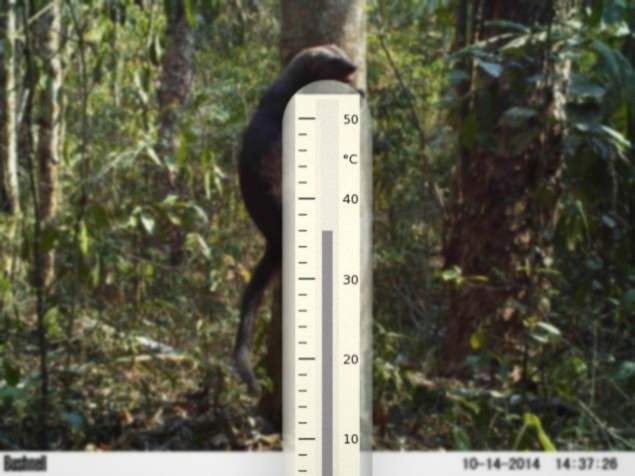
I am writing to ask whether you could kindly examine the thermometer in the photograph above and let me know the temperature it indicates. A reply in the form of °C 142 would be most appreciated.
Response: °C 36
